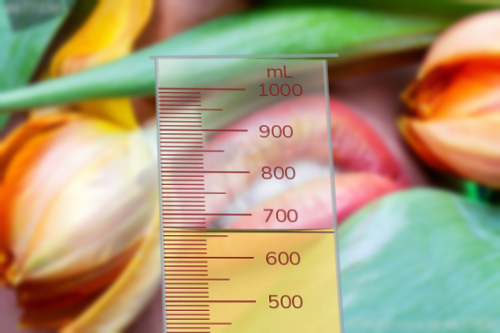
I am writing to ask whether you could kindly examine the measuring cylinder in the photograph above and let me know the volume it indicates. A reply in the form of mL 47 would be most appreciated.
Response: mL 660
